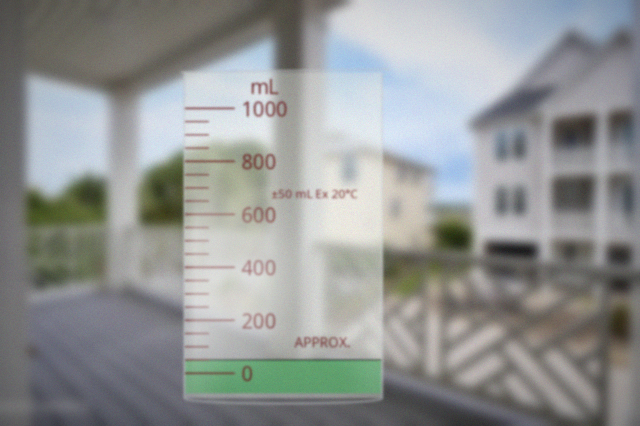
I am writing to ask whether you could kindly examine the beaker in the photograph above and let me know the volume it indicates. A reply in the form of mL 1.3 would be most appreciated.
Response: mL 50
